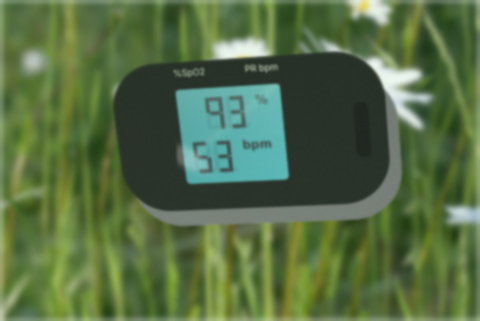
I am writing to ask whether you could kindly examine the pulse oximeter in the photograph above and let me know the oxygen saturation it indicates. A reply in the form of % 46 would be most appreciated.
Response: % 93
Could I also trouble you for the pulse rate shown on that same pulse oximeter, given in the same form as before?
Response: bpm 53
